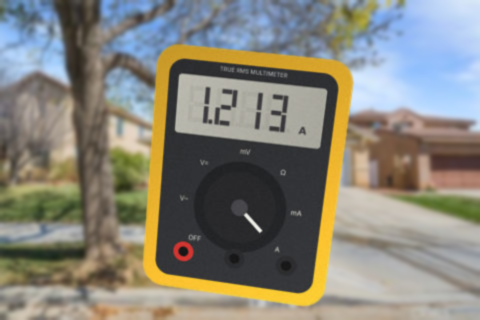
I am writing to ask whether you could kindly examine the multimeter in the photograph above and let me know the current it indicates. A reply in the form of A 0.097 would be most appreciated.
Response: A 1.213
